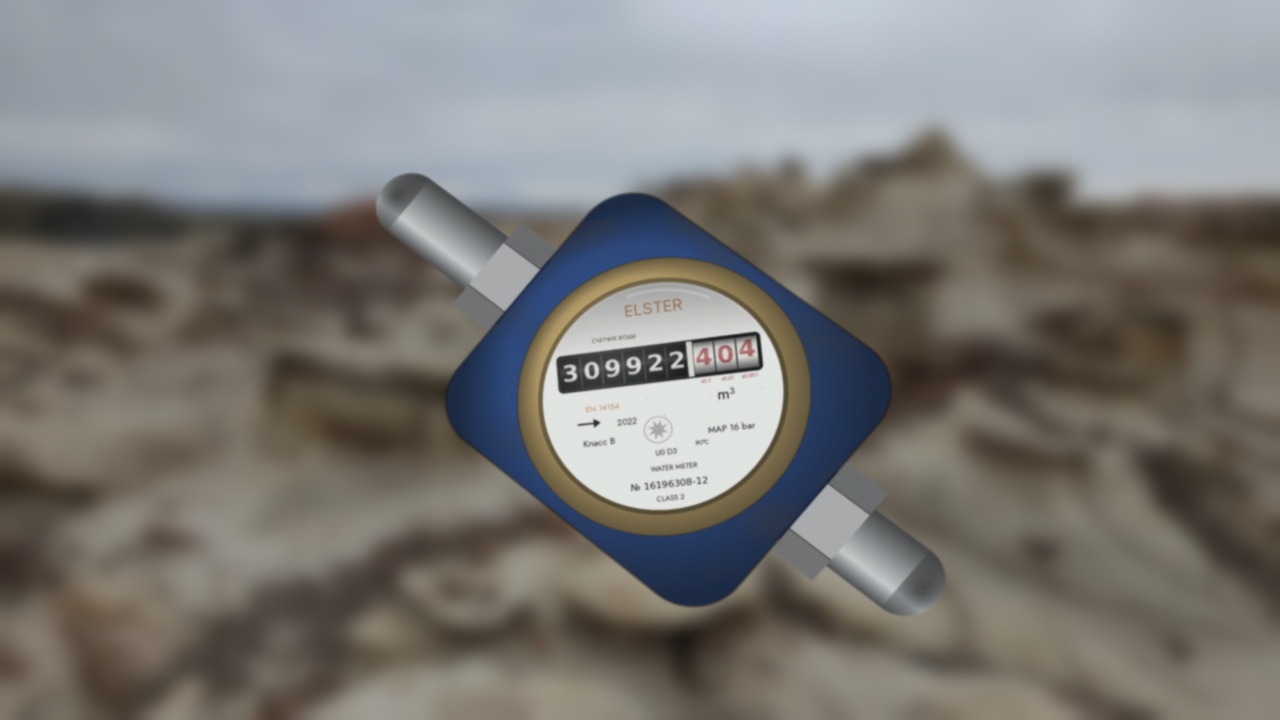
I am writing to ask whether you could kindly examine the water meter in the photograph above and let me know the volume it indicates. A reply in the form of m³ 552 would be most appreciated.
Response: m³ 309922.404
